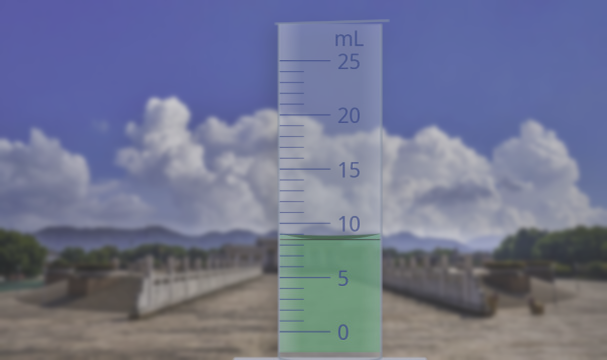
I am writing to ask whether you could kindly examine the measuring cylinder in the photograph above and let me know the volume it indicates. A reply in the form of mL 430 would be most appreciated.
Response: mL 8.5
